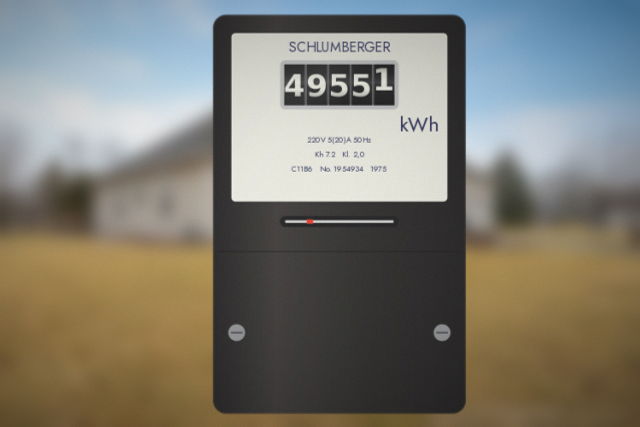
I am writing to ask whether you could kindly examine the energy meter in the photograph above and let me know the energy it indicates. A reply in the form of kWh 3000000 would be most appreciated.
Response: kWh 49551
